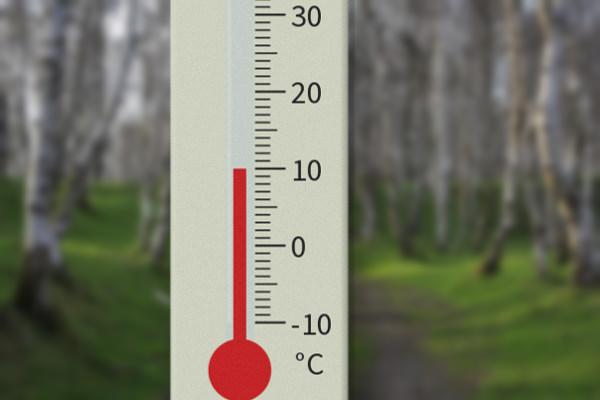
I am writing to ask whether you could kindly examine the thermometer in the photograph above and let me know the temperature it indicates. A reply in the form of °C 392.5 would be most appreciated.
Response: °C 10
